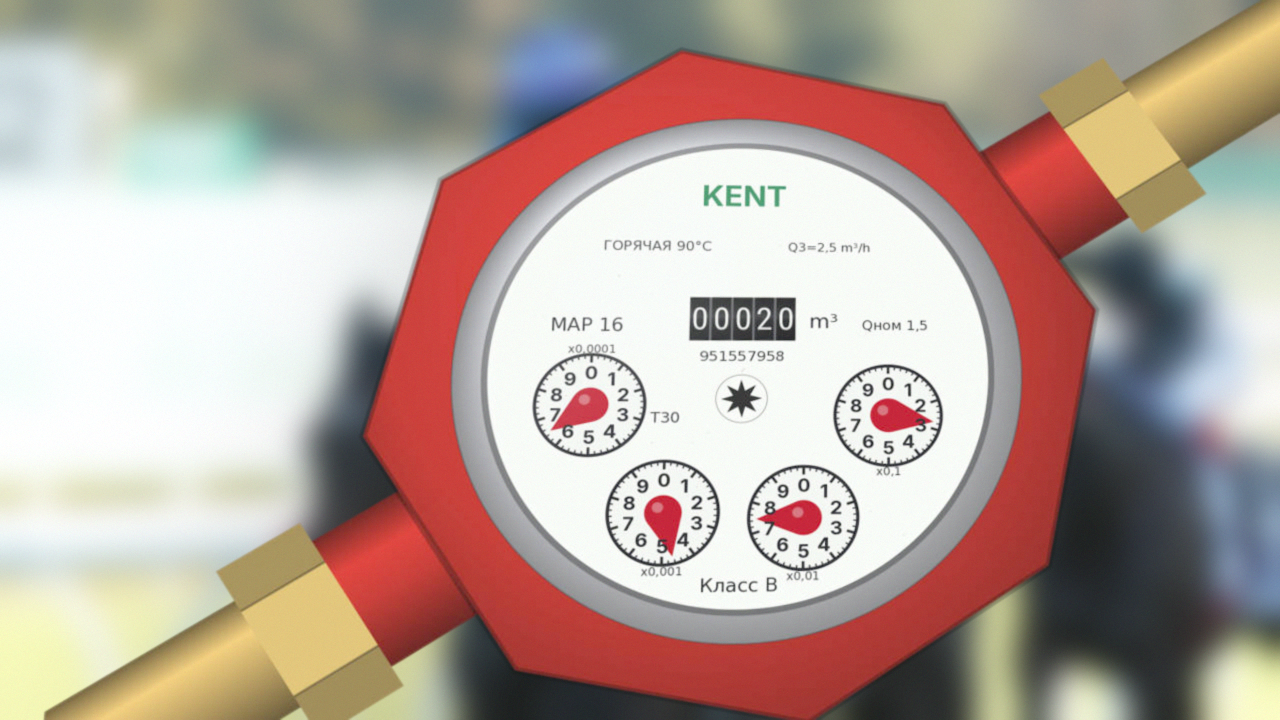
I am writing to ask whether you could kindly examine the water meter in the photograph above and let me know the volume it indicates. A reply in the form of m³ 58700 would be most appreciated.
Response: m³ 20.2746
